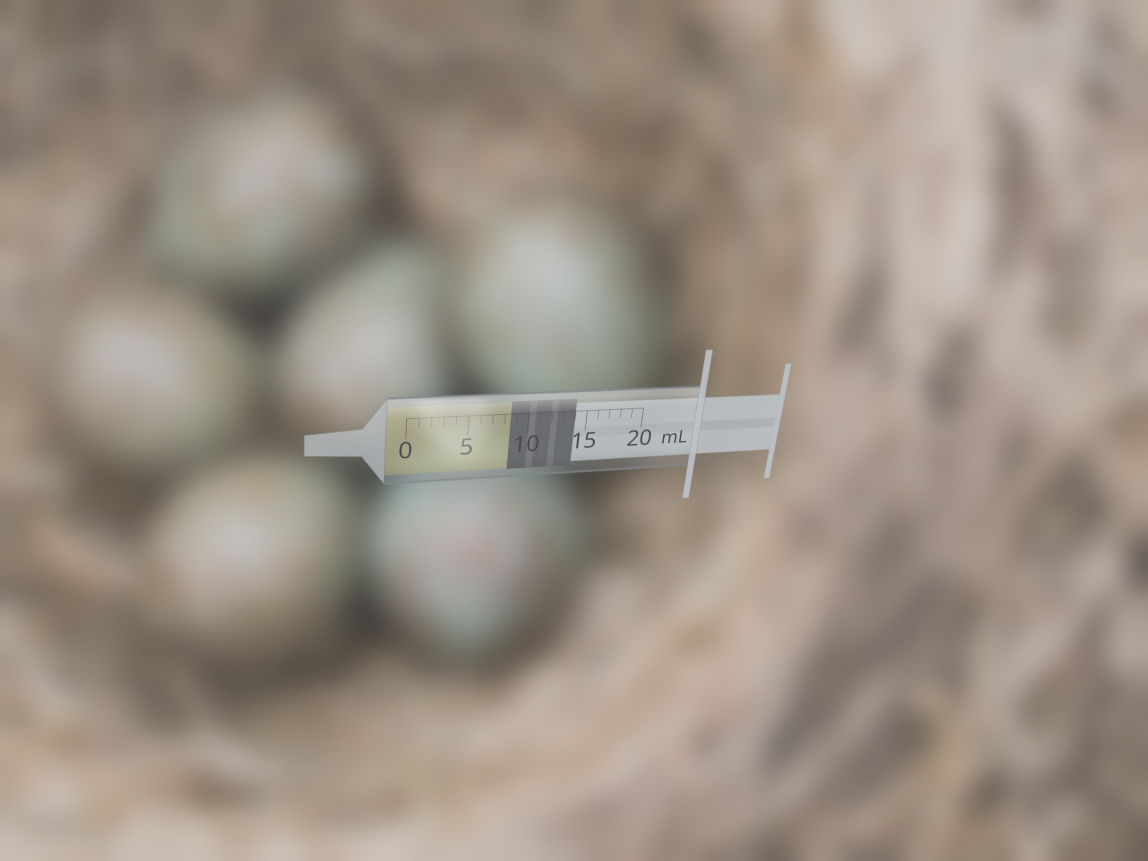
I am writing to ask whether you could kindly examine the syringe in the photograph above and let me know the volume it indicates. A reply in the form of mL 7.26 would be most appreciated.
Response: mL 8.5
